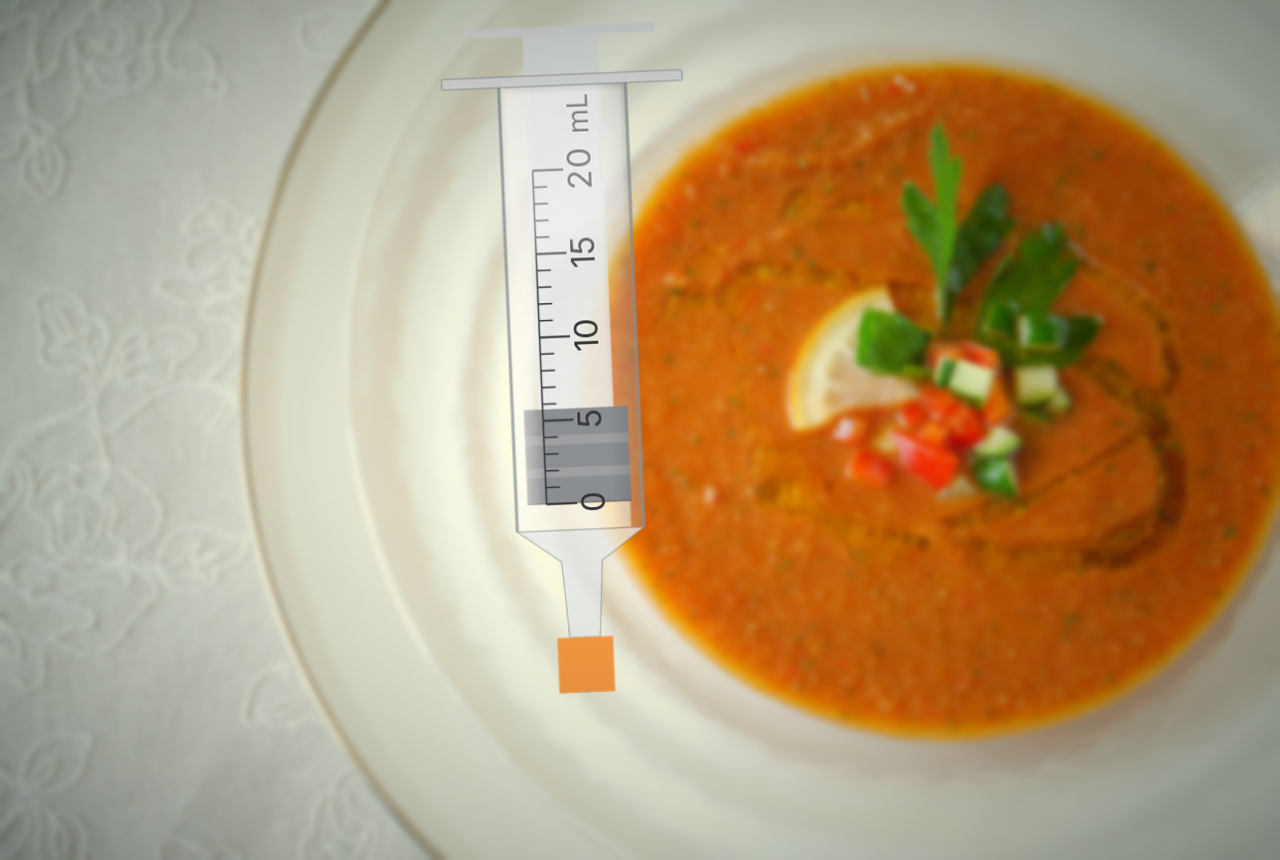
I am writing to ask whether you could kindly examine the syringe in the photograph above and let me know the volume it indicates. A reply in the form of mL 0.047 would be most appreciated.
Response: mL 0
